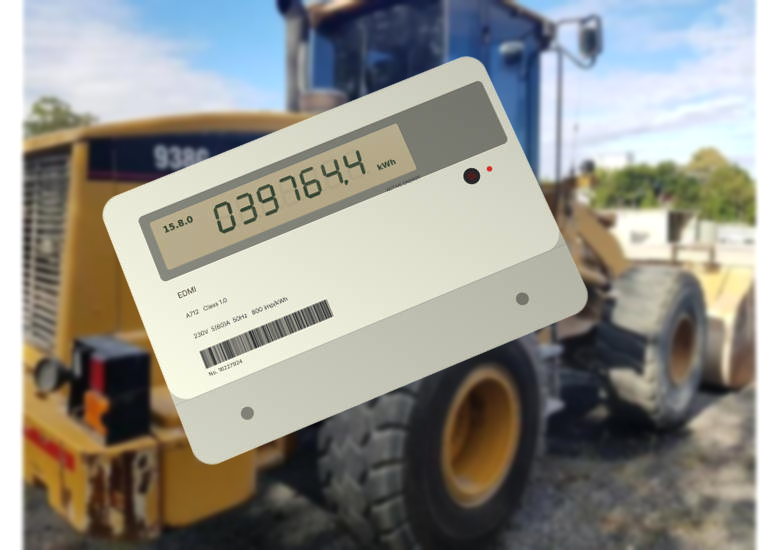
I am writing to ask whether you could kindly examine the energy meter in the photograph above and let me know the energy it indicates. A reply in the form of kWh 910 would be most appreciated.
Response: kWh 39764.4
